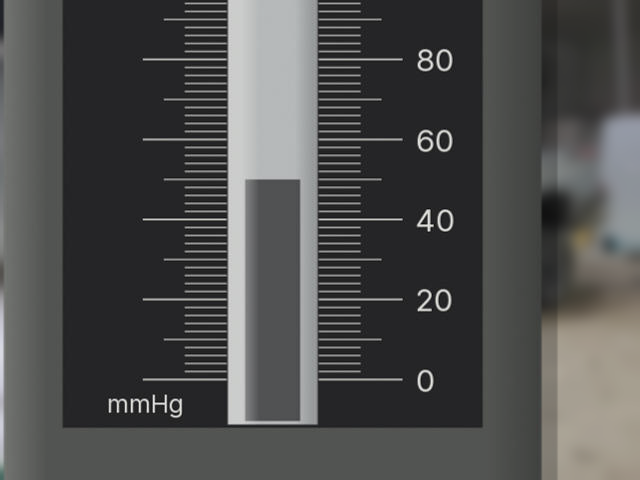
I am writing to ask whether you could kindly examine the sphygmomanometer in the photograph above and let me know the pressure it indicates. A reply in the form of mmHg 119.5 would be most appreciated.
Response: mmHg 50
